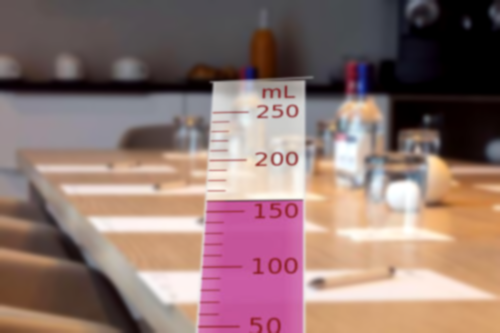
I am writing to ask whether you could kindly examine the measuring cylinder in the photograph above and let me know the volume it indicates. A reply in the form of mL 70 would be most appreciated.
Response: mL 160
